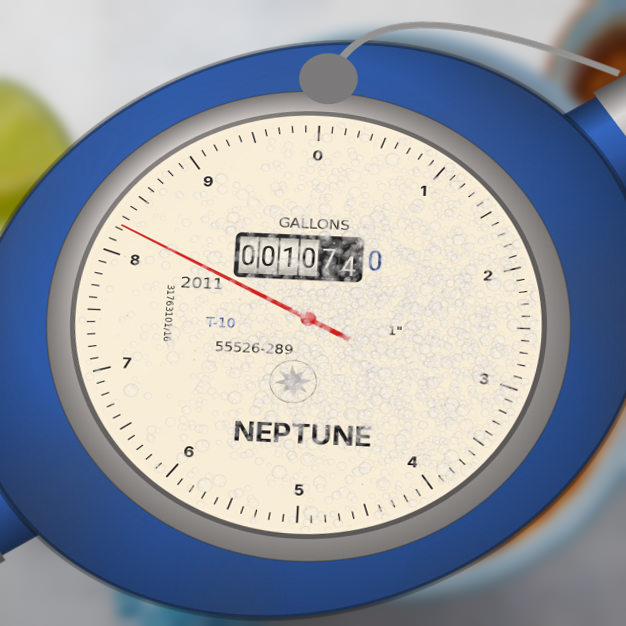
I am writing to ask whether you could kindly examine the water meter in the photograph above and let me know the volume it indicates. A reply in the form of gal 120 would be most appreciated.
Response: gal 10738.2
